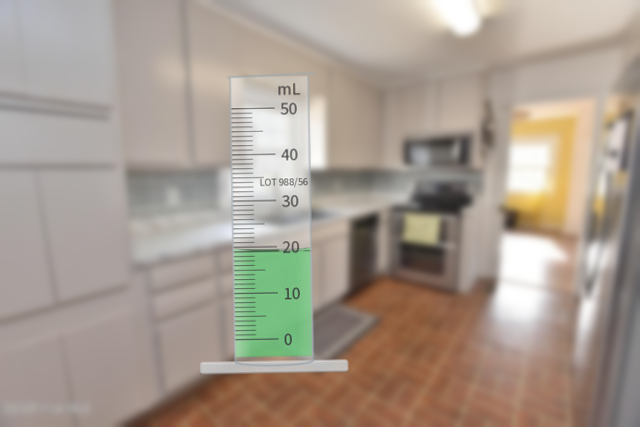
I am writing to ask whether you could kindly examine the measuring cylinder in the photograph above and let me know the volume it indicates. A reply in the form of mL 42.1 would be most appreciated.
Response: mL 19
